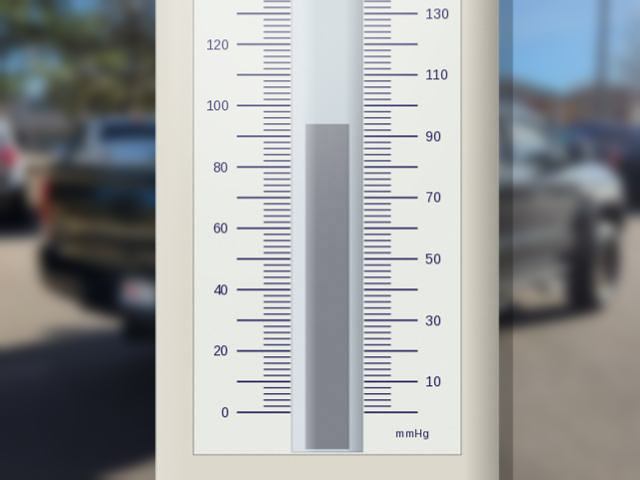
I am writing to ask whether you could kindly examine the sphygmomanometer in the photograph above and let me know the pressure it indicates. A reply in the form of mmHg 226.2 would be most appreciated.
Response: mmHg 94
